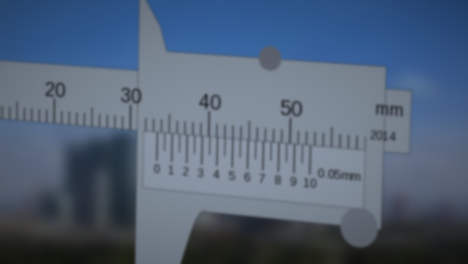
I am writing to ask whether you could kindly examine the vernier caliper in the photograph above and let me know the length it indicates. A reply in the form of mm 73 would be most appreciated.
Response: mm 33.5
